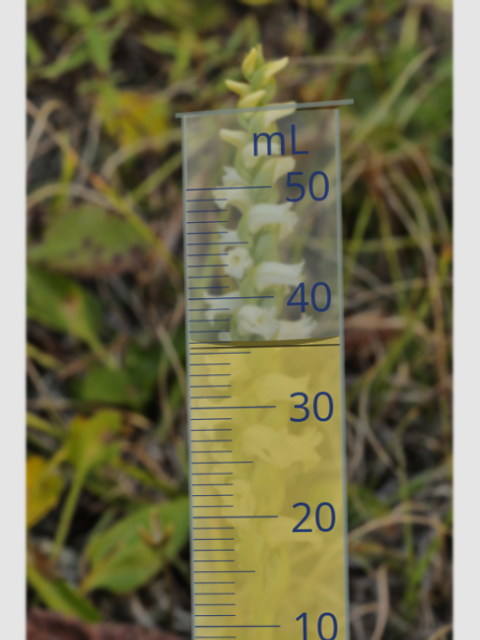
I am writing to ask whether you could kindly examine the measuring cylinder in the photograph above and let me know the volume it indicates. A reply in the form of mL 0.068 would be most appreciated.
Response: mL 35.5
